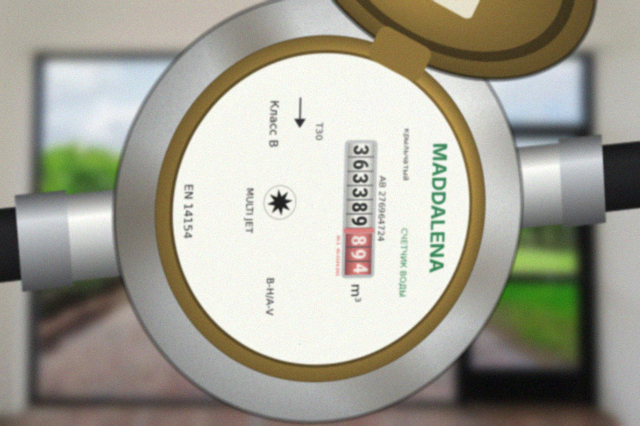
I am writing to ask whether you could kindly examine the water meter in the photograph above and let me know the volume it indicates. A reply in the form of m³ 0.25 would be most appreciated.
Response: m³ 363389.894
